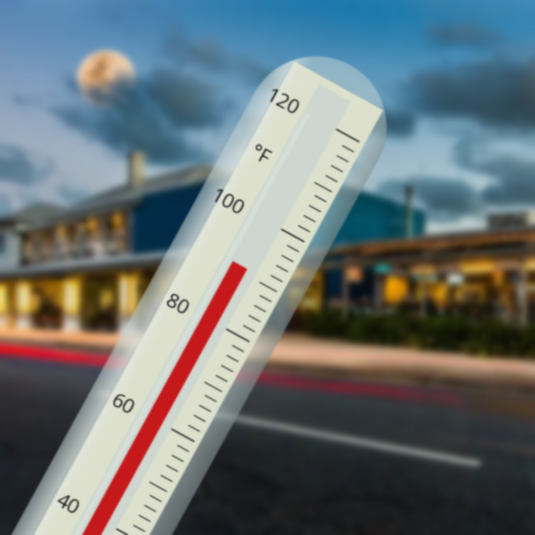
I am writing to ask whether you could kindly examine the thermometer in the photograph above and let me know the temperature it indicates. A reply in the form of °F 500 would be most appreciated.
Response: °F 91
